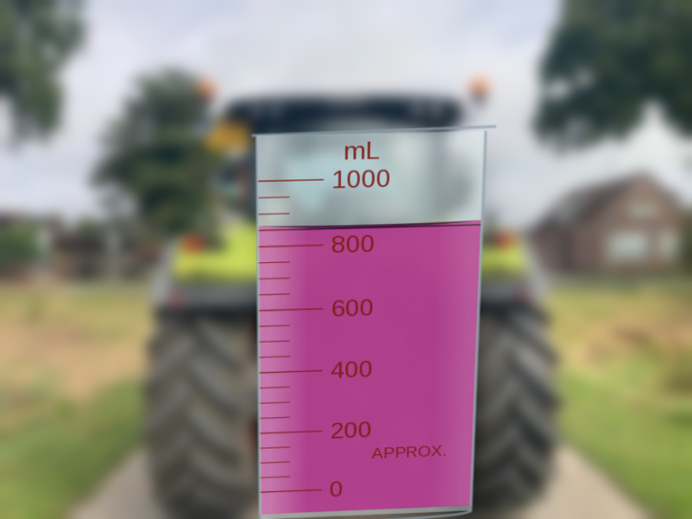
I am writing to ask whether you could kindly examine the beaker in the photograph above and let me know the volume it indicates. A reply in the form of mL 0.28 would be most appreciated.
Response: mL 850
